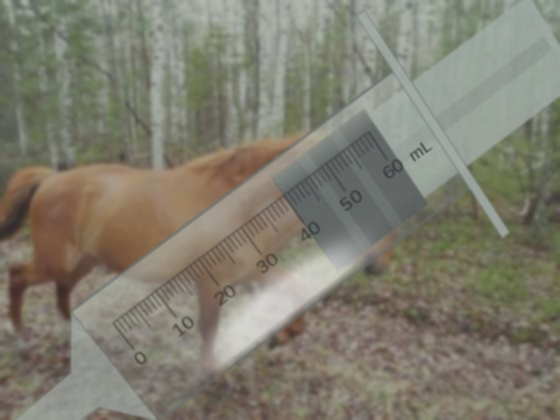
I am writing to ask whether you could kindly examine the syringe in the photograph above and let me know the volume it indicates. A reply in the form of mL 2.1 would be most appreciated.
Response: mL 40
